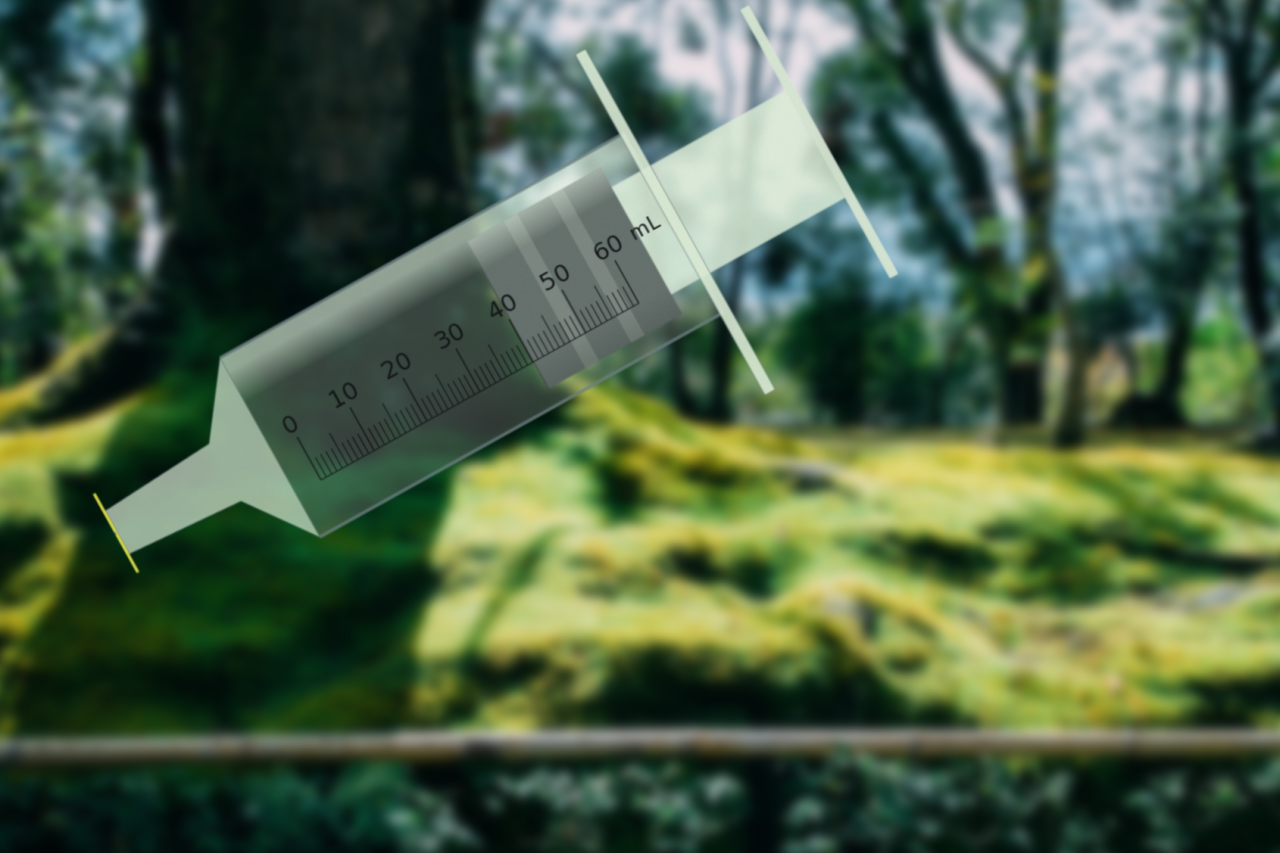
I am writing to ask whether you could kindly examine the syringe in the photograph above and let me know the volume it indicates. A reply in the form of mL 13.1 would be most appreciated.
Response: mL 40
